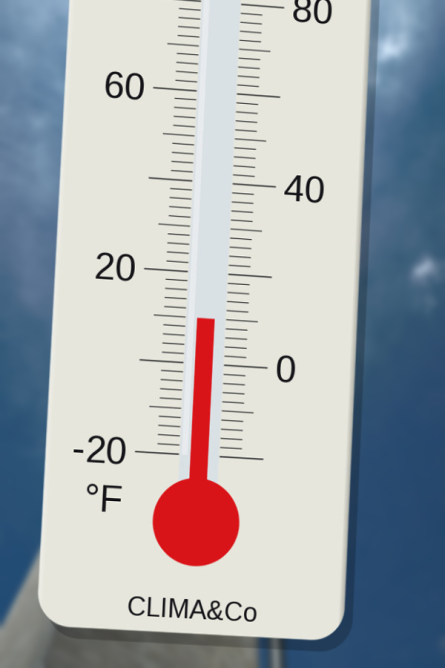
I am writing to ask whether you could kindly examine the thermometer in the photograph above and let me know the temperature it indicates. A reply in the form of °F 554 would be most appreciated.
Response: °F 10
